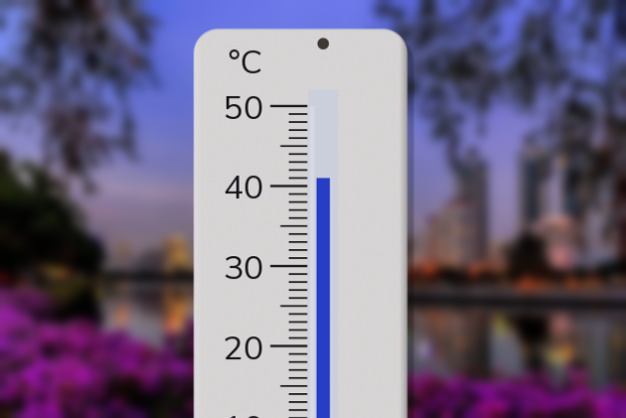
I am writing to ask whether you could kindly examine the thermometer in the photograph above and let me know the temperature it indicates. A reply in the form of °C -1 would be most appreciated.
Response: °C 41
